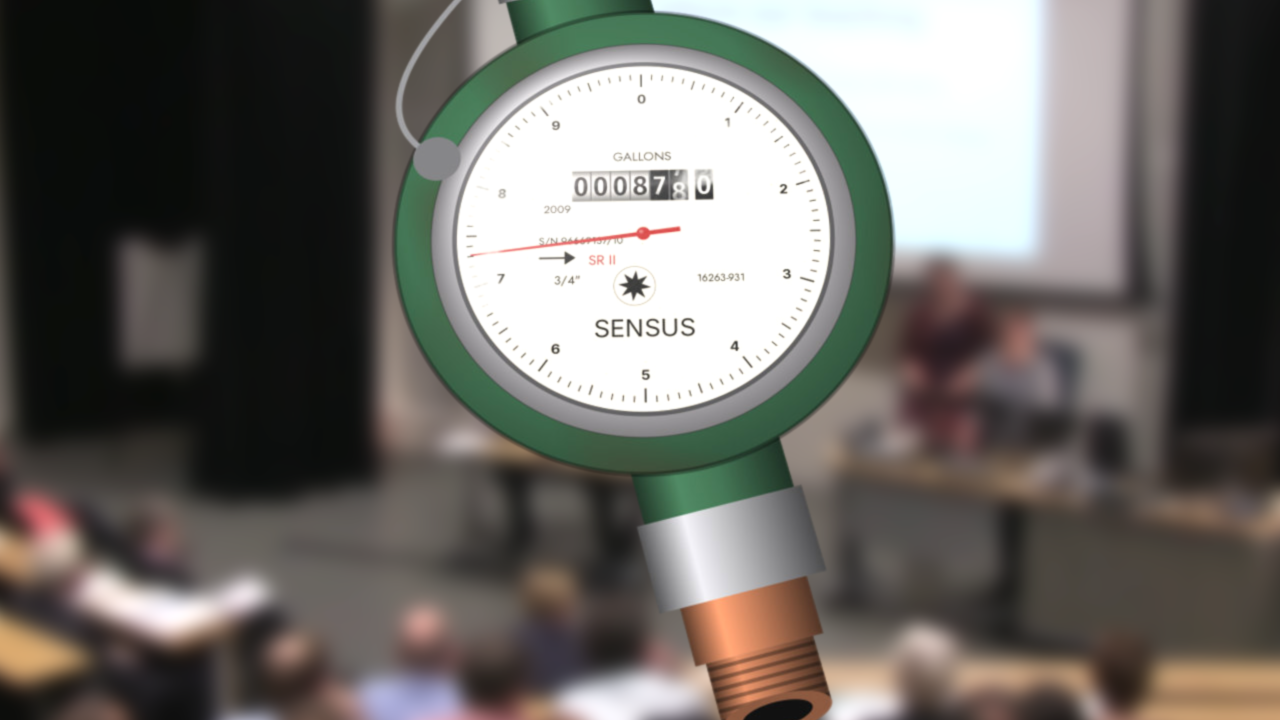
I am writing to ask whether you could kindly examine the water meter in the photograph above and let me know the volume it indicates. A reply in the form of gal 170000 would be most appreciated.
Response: gal 8777.3
